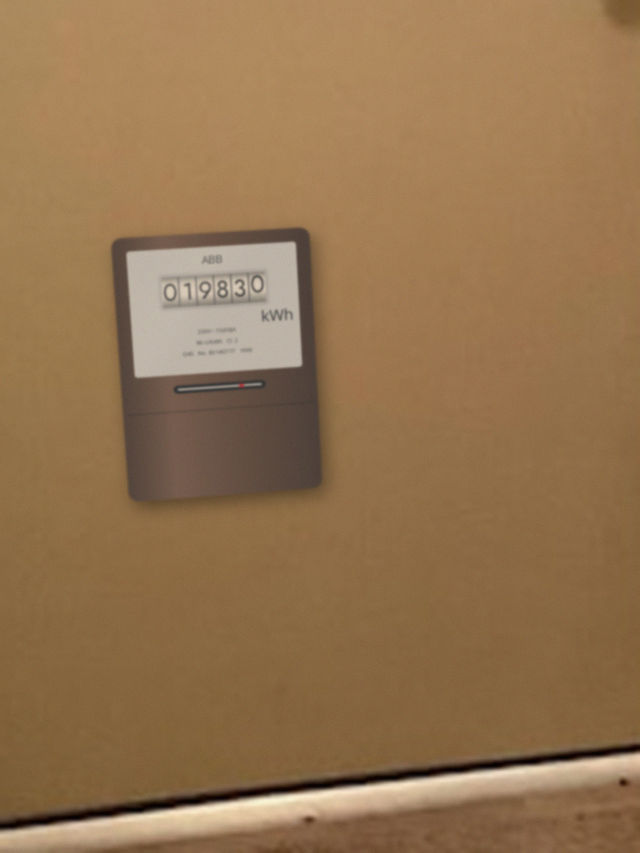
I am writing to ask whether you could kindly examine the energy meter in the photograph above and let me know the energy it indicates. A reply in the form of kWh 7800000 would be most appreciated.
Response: kWh 19830
